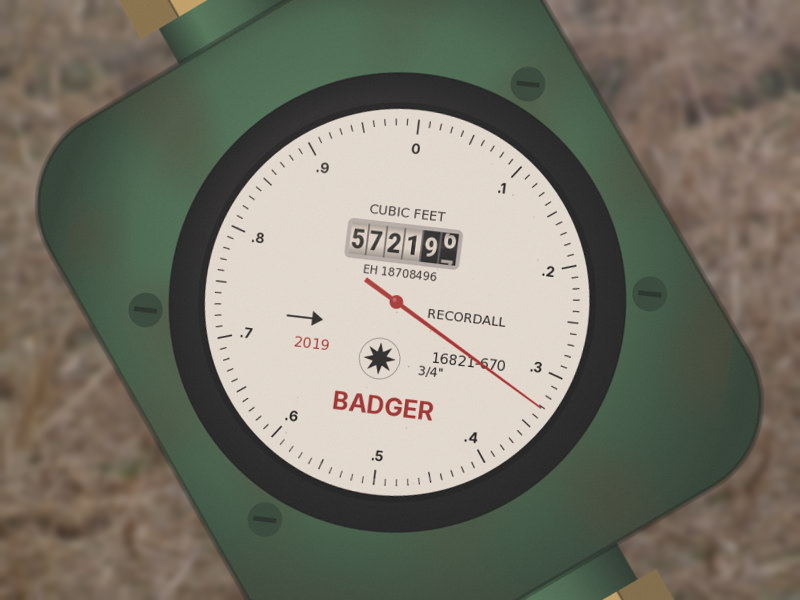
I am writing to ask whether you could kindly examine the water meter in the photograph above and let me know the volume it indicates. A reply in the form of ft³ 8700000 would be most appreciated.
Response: ft³ 572196.33
